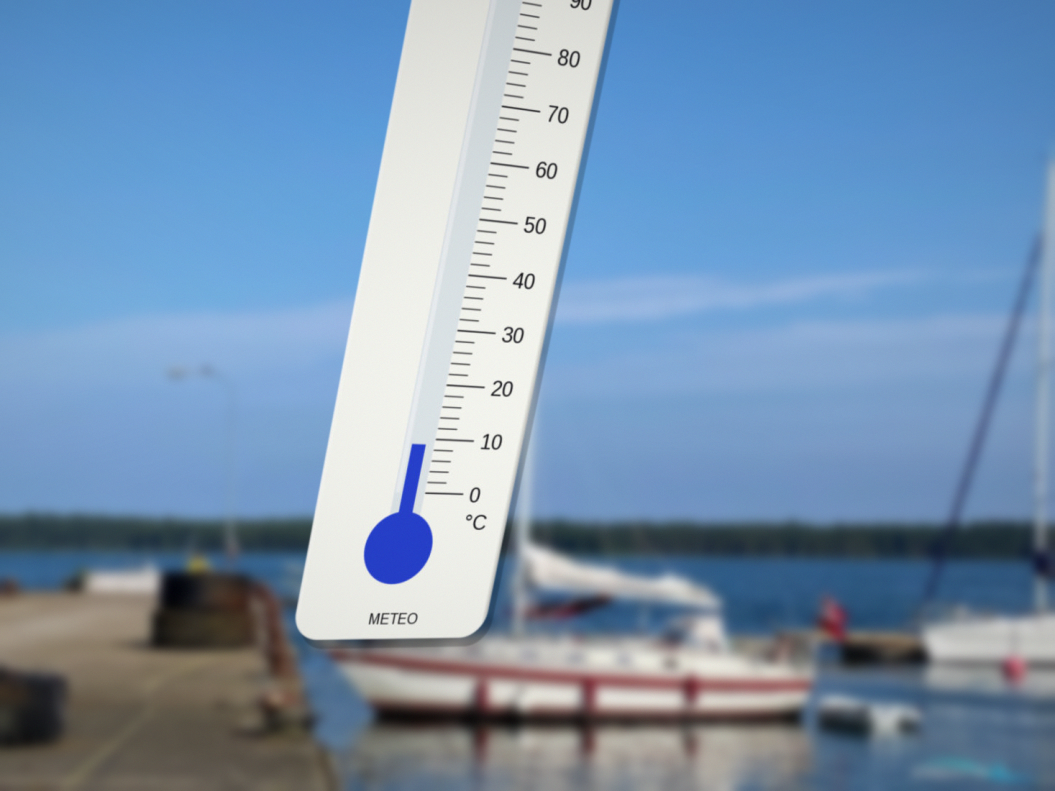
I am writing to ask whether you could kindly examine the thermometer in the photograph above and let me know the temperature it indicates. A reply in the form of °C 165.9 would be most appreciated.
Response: °C 9
